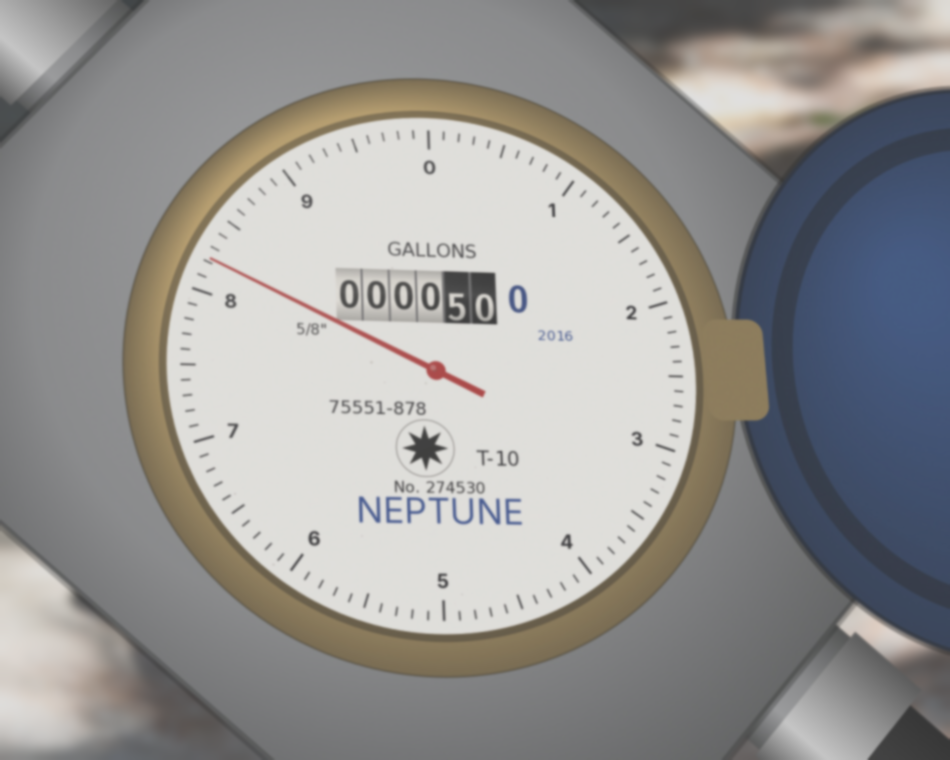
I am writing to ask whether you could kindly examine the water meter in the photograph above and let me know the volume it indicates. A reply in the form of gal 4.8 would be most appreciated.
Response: gal 498.2
